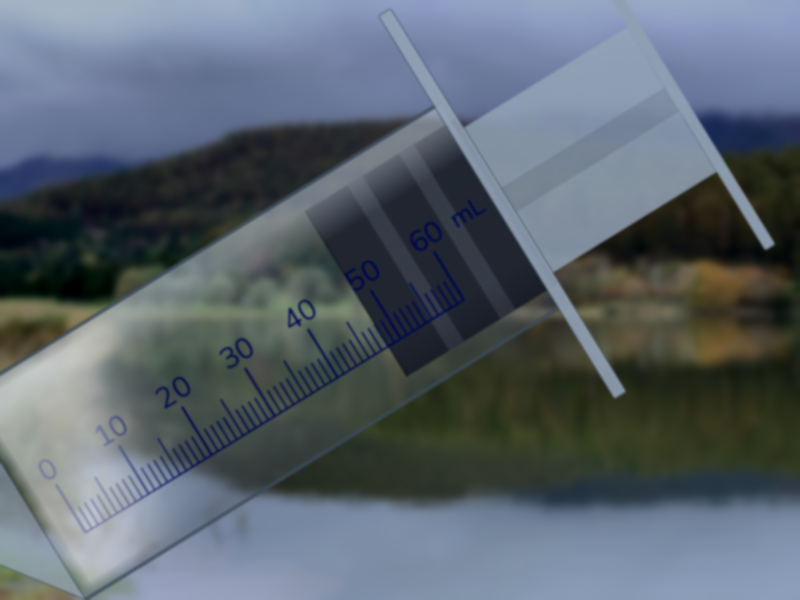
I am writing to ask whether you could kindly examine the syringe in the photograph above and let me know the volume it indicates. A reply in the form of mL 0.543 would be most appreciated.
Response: mL 48
